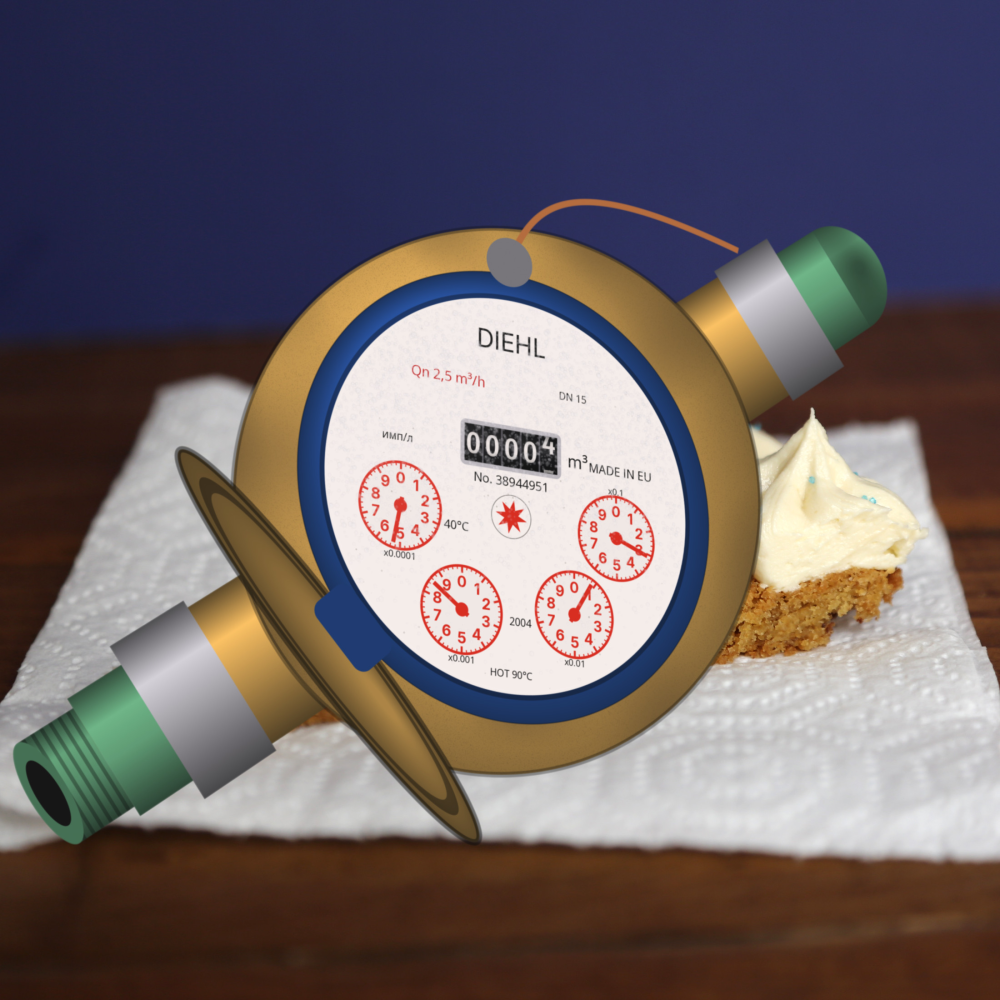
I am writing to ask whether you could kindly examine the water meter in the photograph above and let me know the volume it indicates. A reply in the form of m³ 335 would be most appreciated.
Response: m³ 4.3085
